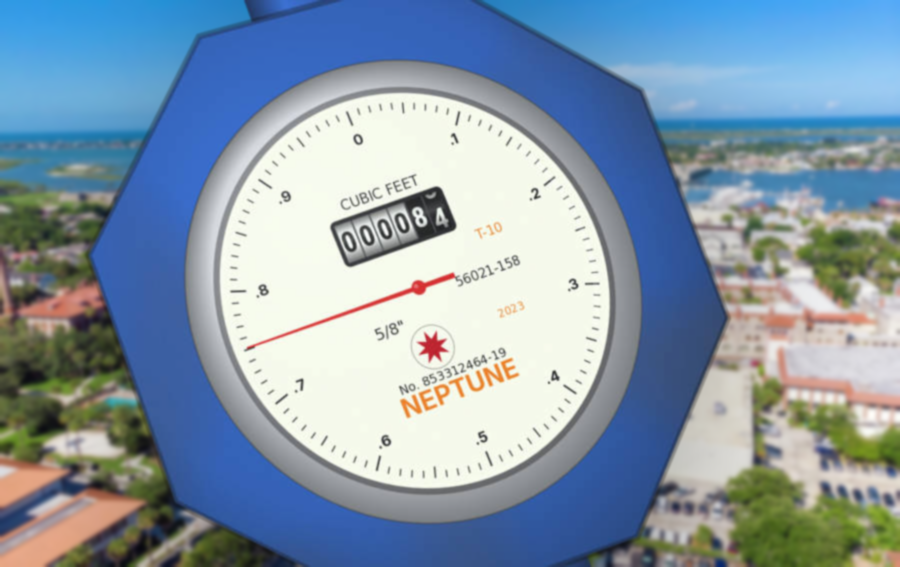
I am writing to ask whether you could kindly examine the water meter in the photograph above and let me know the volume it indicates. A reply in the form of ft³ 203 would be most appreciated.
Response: ft³ 83.75
